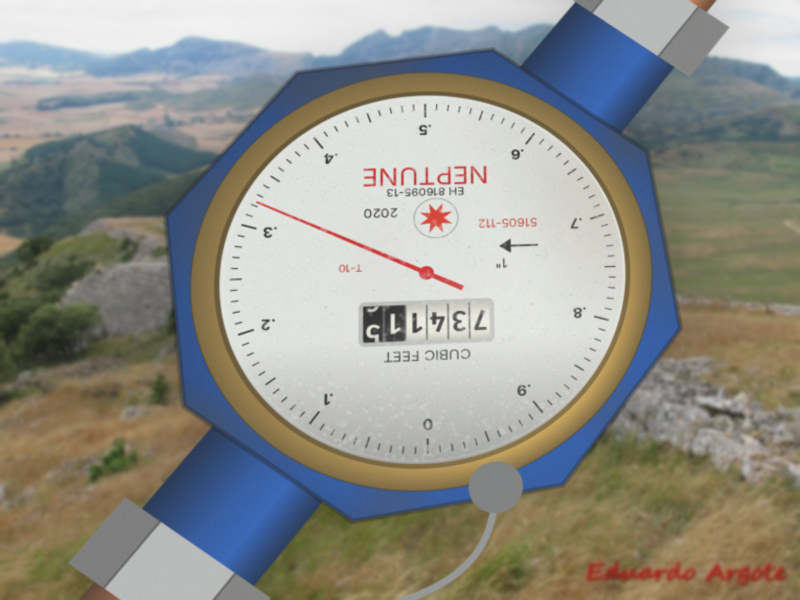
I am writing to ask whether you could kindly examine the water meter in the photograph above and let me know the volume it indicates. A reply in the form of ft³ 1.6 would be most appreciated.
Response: ft³ 734115.32
